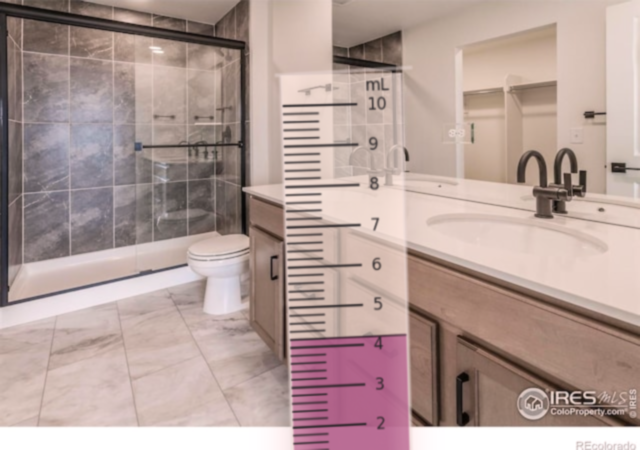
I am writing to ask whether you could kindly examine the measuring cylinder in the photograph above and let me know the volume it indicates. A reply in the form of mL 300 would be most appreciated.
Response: mL 4.2
